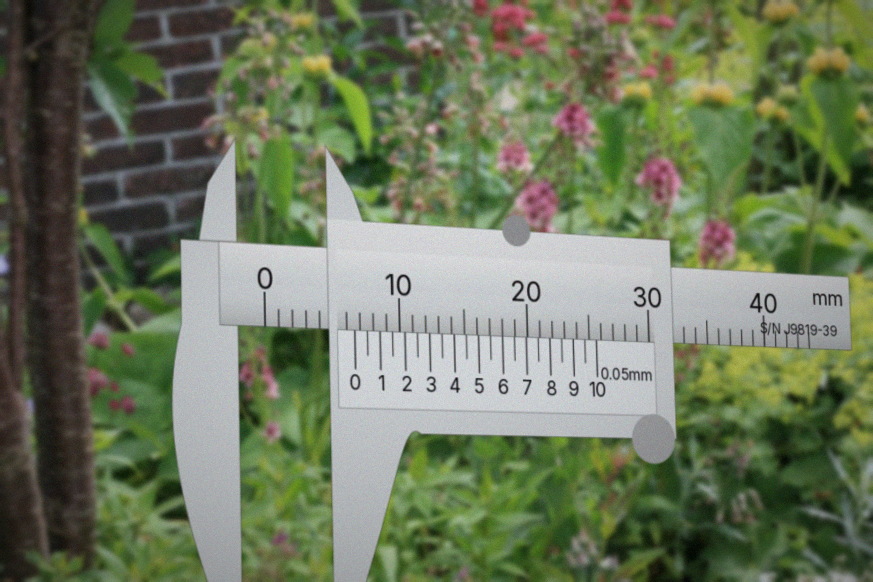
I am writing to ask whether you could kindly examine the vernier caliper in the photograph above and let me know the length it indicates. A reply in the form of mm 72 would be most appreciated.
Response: mm 6.6
